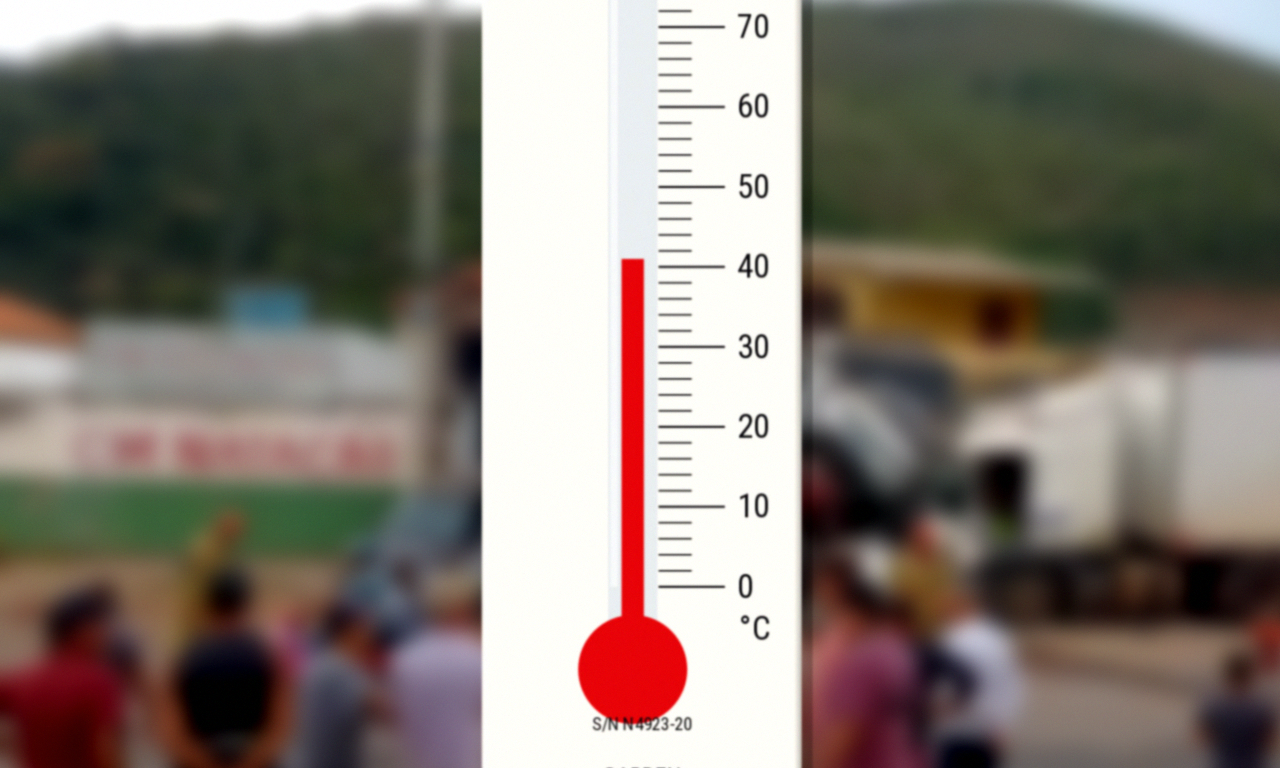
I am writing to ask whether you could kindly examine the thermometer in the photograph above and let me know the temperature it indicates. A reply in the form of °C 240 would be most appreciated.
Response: °C 41
